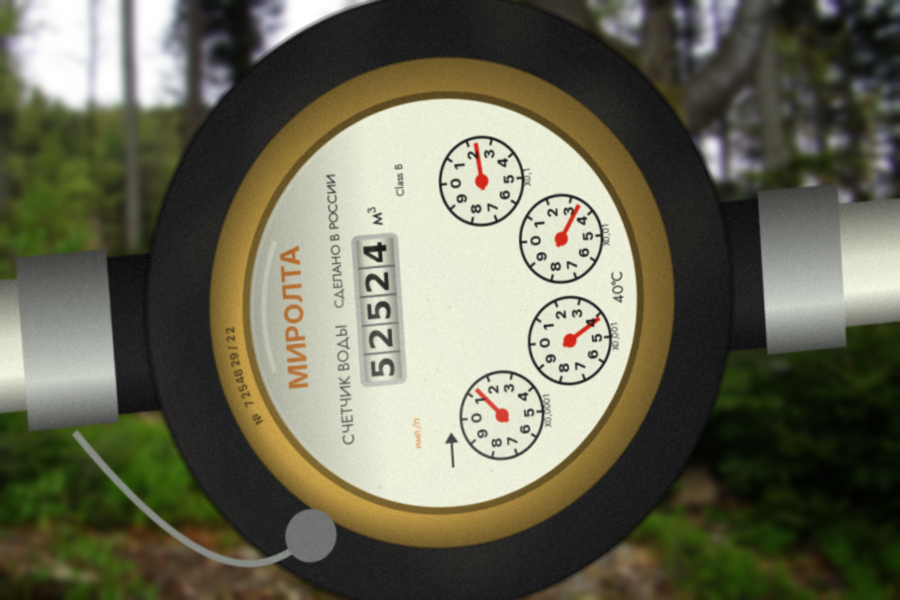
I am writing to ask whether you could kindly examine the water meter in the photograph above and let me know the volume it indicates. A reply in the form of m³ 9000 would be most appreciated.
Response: m³ 52524.2341
